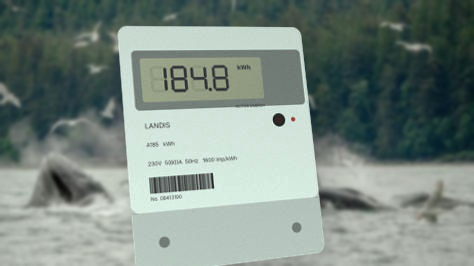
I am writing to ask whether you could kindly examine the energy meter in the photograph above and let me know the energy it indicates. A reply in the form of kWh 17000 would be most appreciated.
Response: kWh 184.8
